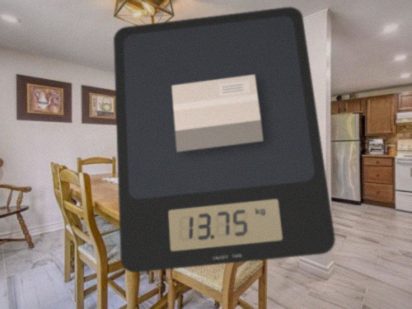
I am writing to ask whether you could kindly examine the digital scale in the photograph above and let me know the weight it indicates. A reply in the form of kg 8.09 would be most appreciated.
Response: kg 13.75
